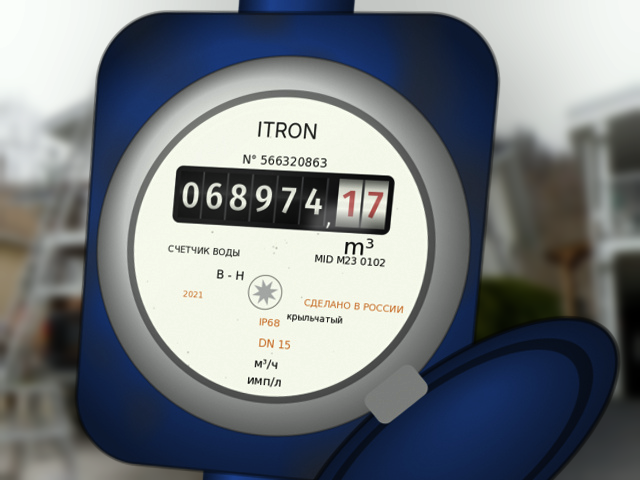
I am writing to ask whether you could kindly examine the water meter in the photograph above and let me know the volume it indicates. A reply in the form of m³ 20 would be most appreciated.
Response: m³ 68974.17
